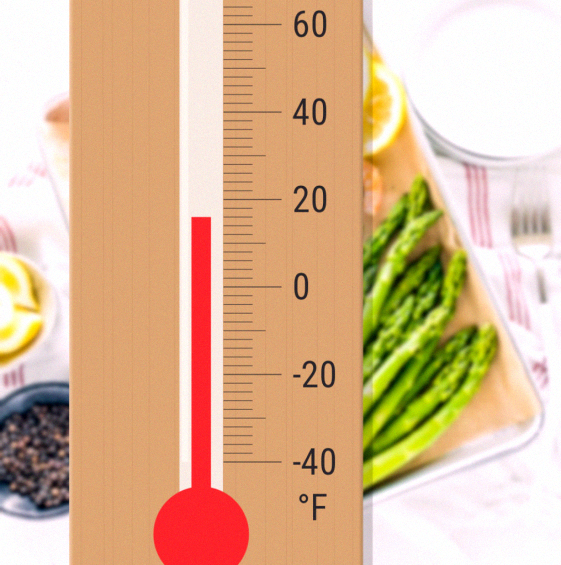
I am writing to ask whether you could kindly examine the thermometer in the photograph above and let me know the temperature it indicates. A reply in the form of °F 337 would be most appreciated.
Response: °F 16
